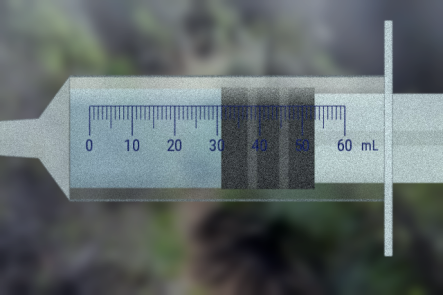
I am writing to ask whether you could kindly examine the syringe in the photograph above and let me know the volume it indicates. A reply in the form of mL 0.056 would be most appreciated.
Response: mL 31
